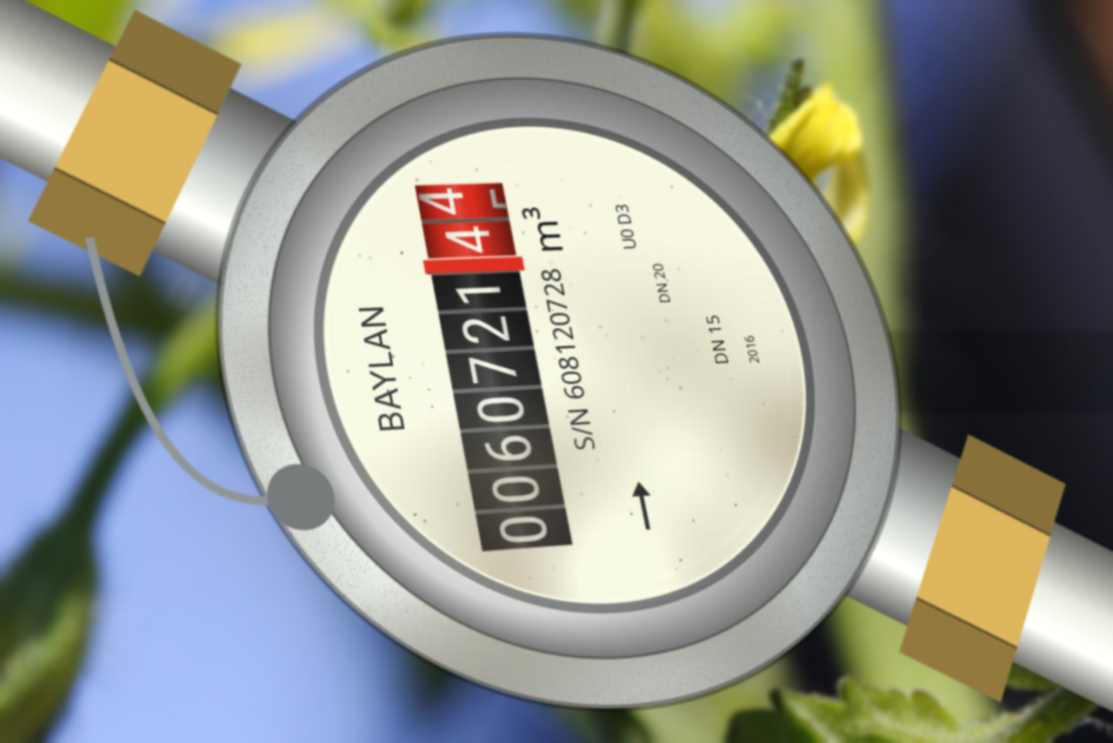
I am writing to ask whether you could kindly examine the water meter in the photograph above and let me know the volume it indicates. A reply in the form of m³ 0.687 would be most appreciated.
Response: m³ 60721.44
